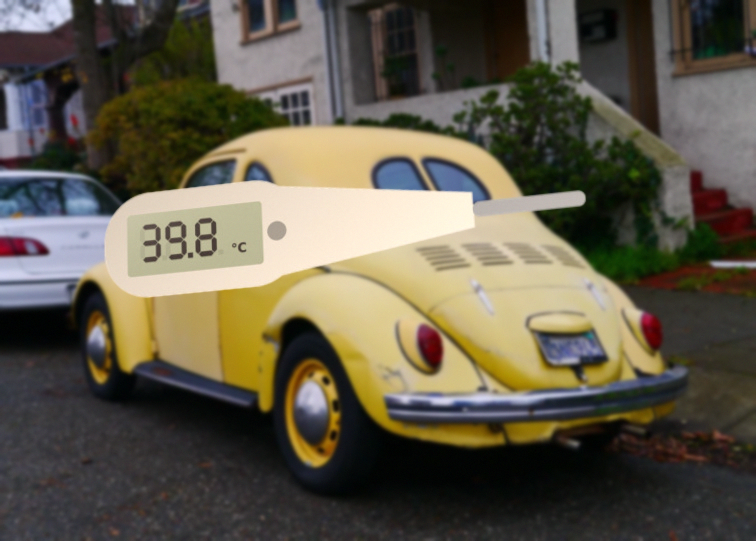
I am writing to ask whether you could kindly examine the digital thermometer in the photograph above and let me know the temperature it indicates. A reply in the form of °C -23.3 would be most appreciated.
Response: °C 39.8
